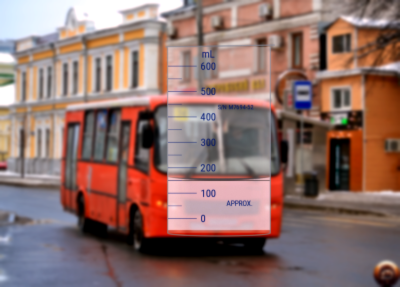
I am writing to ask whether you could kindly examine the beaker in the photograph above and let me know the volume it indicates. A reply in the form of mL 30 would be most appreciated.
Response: mL 150
